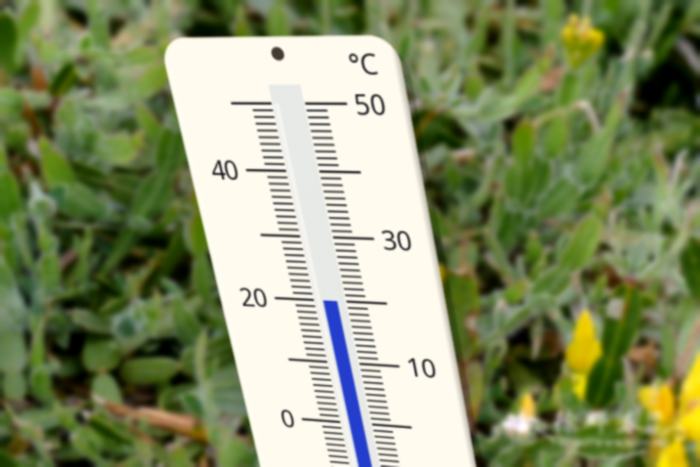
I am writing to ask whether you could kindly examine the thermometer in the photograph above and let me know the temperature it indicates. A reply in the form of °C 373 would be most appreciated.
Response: °C 20
